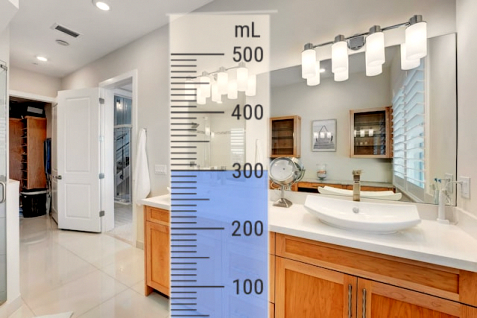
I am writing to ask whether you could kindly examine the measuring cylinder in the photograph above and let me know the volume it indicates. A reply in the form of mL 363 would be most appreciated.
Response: mL 300
